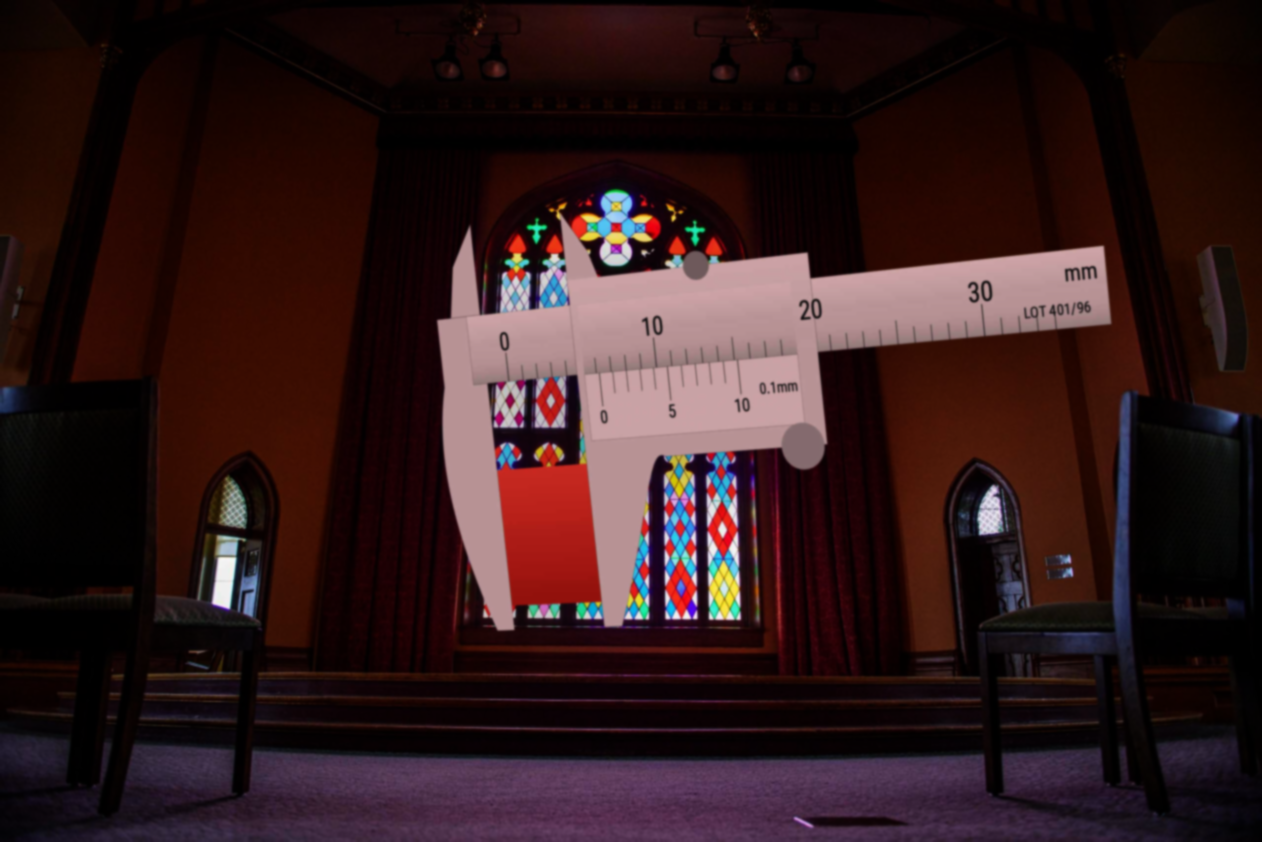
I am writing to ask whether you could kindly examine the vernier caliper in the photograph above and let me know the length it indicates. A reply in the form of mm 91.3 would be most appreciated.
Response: mm 6.2
